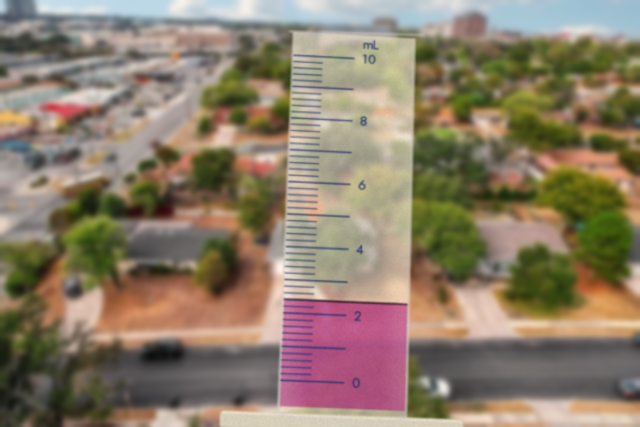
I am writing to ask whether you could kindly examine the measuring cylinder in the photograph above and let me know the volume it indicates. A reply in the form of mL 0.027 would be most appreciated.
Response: mL 2.4
